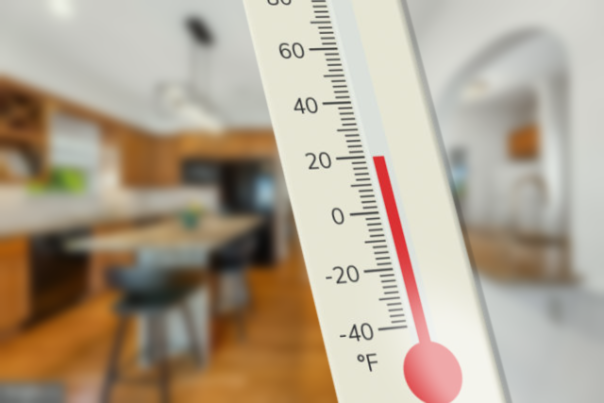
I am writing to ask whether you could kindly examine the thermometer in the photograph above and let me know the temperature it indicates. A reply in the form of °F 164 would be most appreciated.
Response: °F 20
